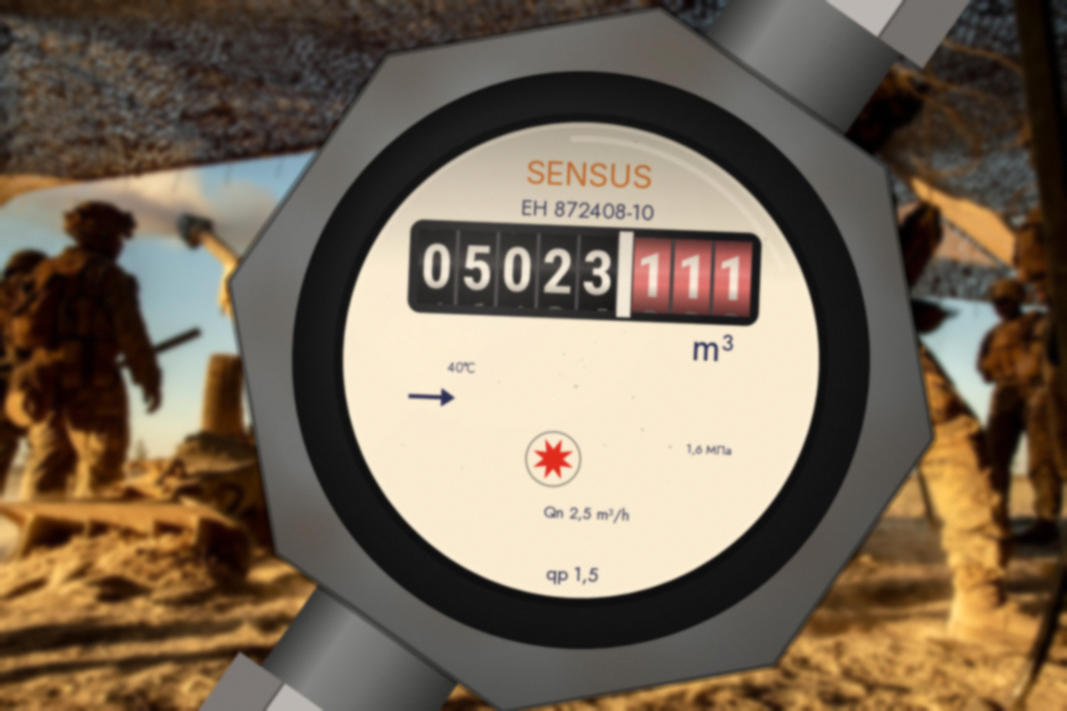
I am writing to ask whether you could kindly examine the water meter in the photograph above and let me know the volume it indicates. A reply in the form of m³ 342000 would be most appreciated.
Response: m³ 5023.111
